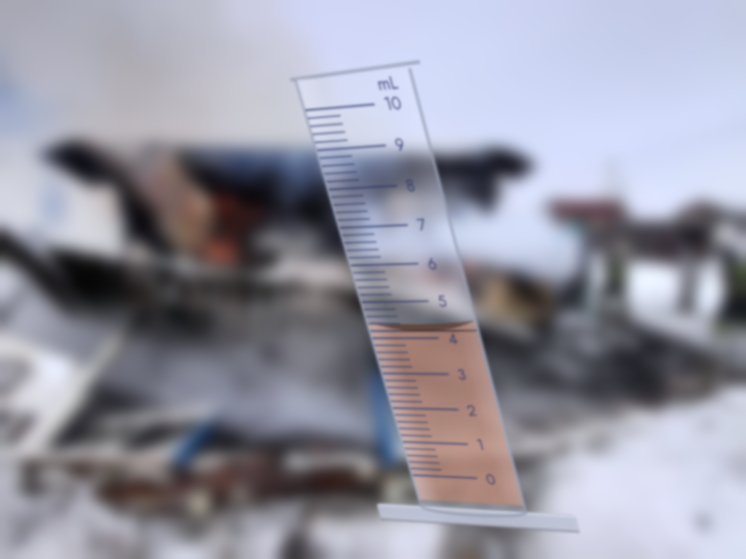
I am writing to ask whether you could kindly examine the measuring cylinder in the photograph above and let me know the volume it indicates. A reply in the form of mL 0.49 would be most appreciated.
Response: mL 4.2
